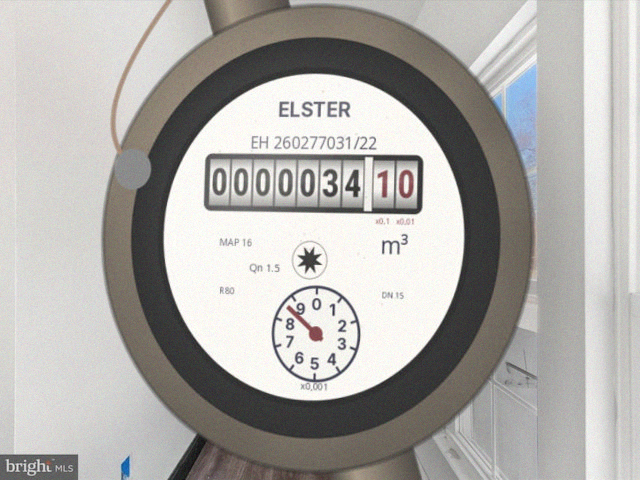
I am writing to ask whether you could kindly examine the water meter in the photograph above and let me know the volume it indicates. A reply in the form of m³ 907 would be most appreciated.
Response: m³ 34.108
